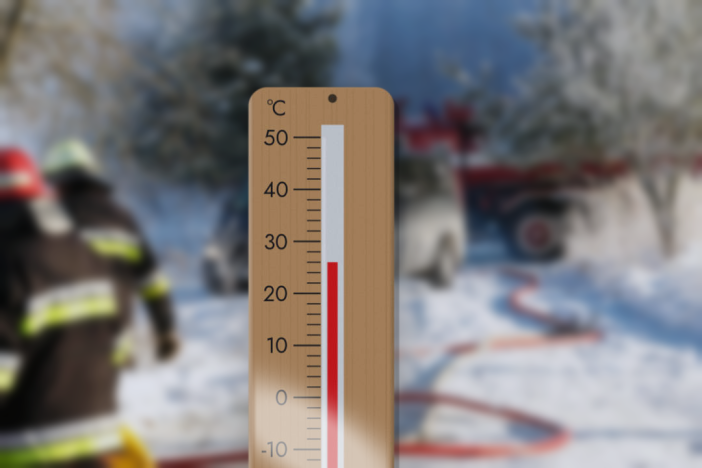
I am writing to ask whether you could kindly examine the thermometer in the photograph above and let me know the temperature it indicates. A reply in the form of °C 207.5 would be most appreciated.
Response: °C 26
